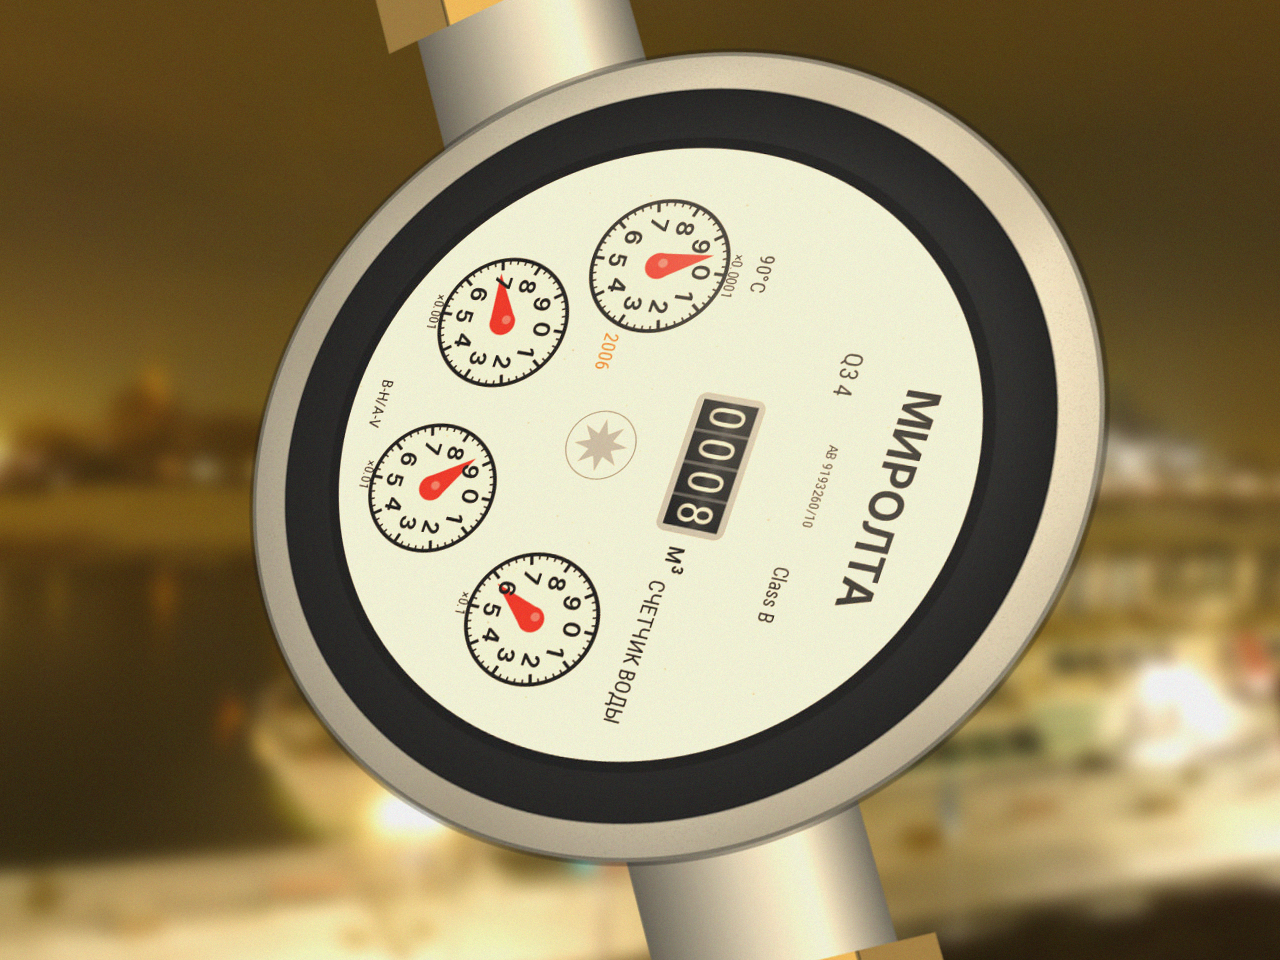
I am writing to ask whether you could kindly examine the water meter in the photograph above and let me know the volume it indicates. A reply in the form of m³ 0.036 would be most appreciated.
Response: m³ 8.5869
